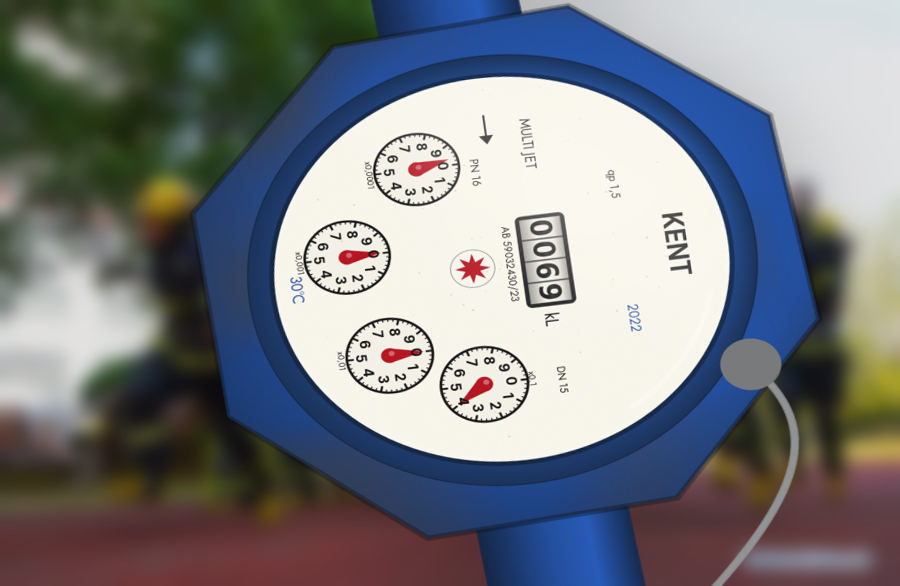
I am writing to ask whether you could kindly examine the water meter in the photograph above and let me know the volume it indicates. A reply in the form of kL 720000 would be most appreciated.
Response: kL 69.3999
